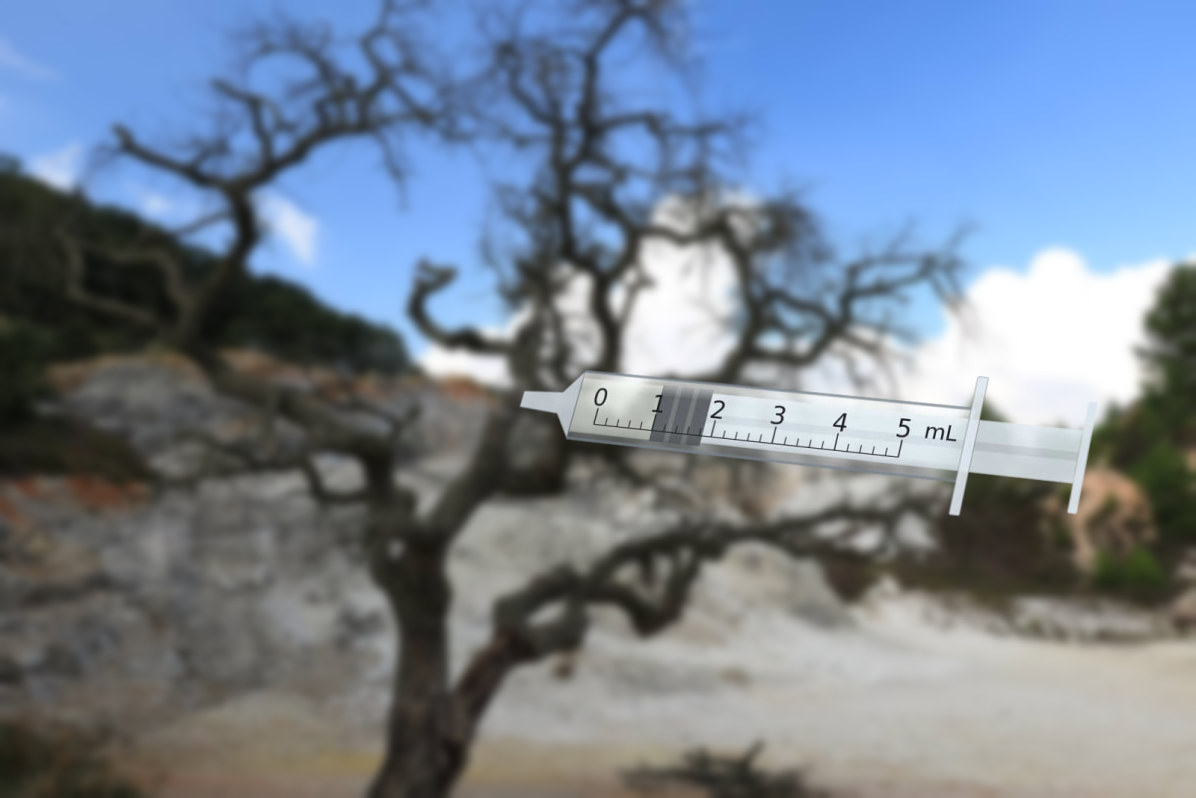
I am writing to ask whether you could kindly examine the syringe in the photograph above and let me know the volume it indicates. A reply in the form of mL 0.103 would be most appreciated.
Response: mL 1
